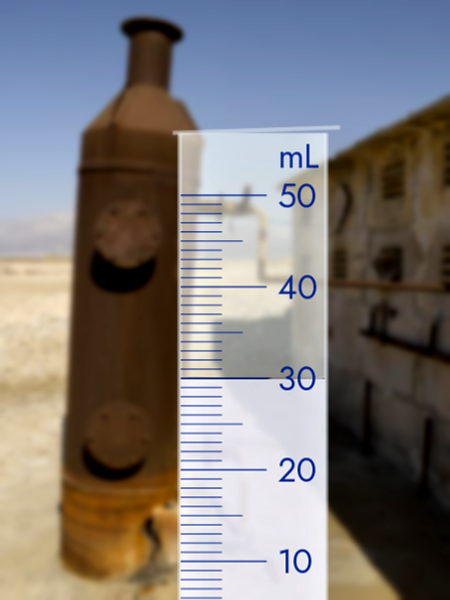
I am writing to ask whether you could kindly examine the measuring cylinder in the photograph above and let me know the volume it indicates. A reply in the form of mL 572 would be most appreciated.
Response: mL 30
